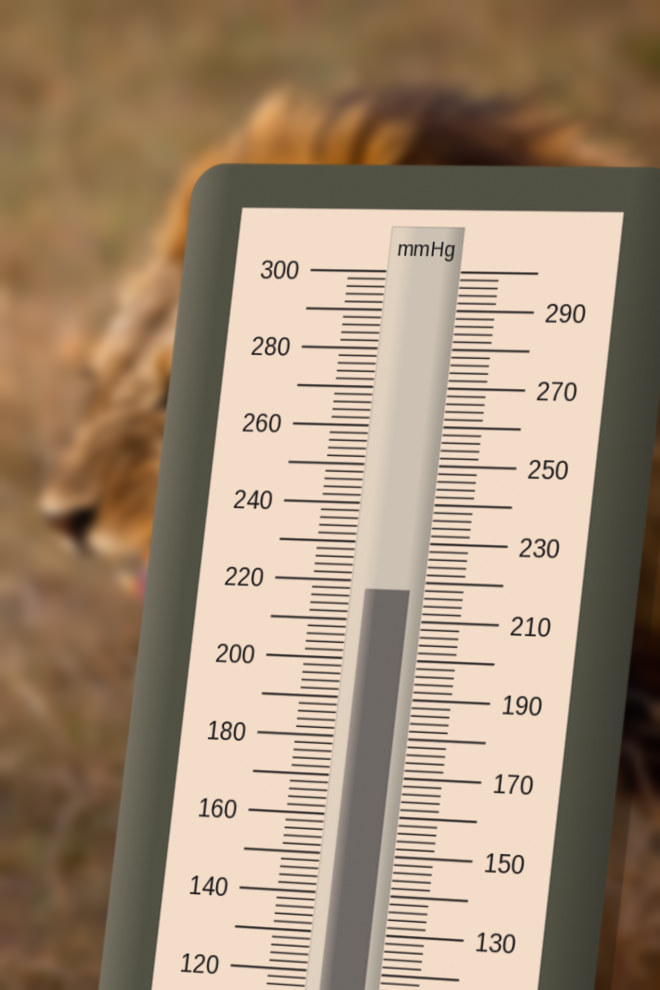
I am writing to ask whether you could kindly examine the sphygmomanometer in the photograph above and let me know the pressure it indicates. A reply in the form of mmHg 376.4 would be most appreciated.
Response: mmHg 218
